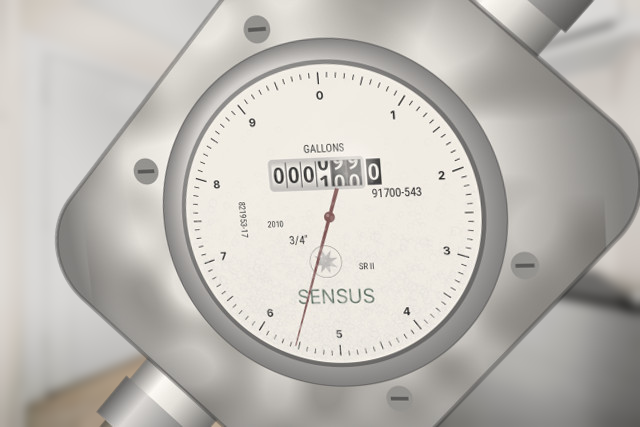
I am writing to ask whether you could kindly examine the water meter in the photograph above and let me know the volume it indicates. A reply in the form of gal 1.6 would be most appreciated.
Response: gal 995.5
